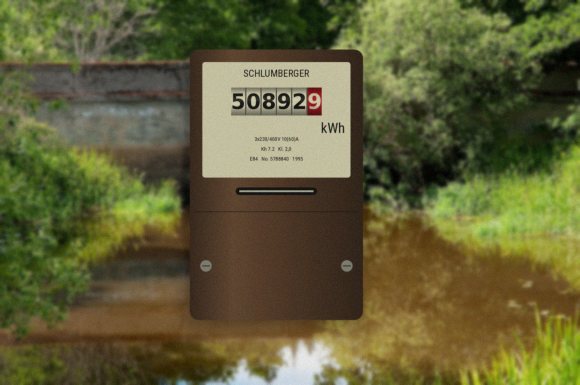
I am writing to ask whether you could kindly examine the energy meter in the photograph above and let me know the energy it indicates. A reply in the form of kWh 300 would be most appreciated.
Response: kWh 50892.9
